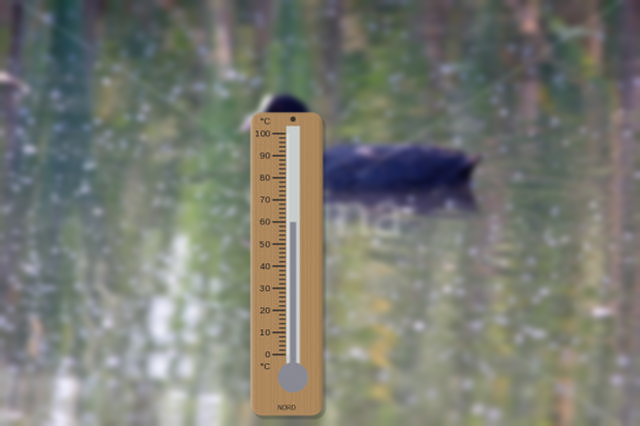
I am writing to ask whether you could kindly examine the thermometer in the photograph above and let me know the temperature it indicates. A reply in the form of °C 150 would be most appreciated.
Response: °C 60
